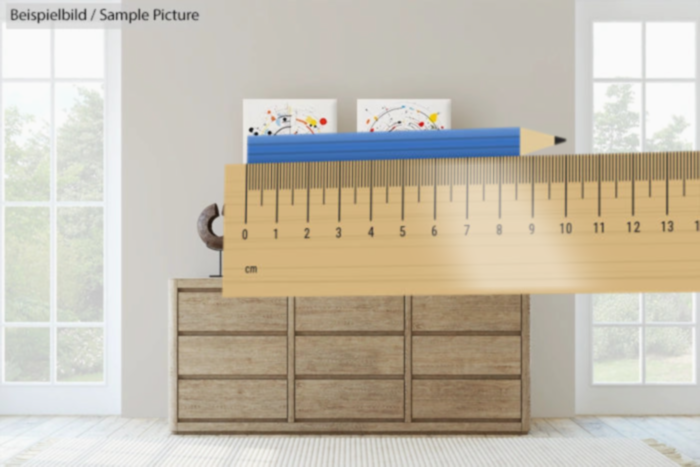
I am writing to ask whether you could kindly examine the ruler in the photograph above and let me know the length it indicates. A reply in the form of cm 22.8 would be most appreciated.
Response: cm 10
